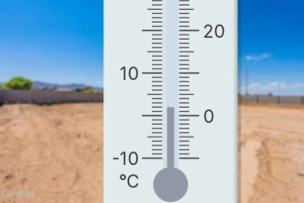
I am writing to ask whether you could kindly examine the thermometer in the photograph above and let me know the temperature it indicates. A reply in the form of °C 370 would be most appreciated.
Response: °C 2
